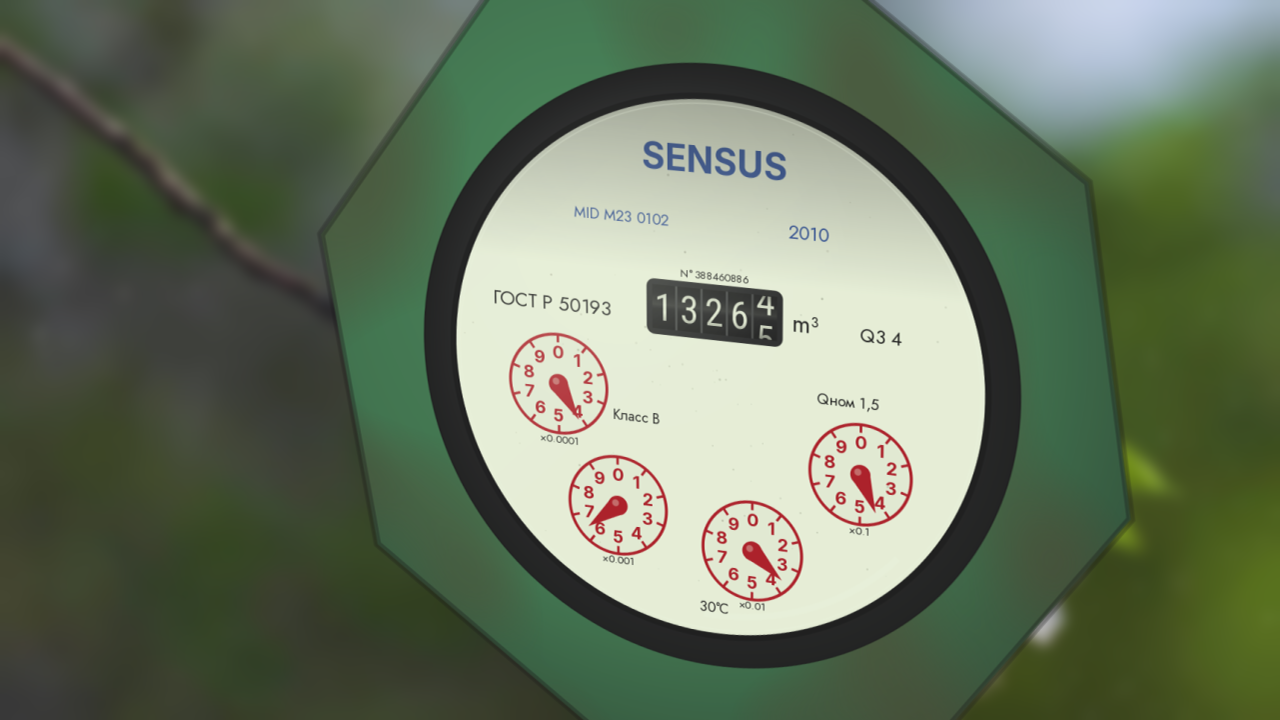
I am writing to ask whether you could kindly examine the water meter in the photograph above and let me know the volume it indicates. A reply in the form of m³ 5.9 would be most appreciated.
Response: m³ 13264.4364
